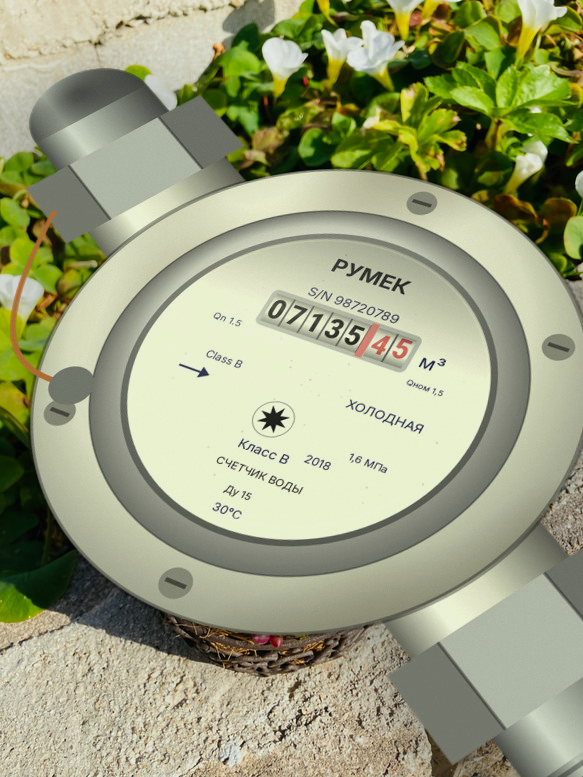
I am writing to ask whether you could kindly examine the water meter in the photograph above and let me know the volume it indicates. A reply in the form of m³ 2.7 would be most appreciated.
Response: m³ 7135.45
